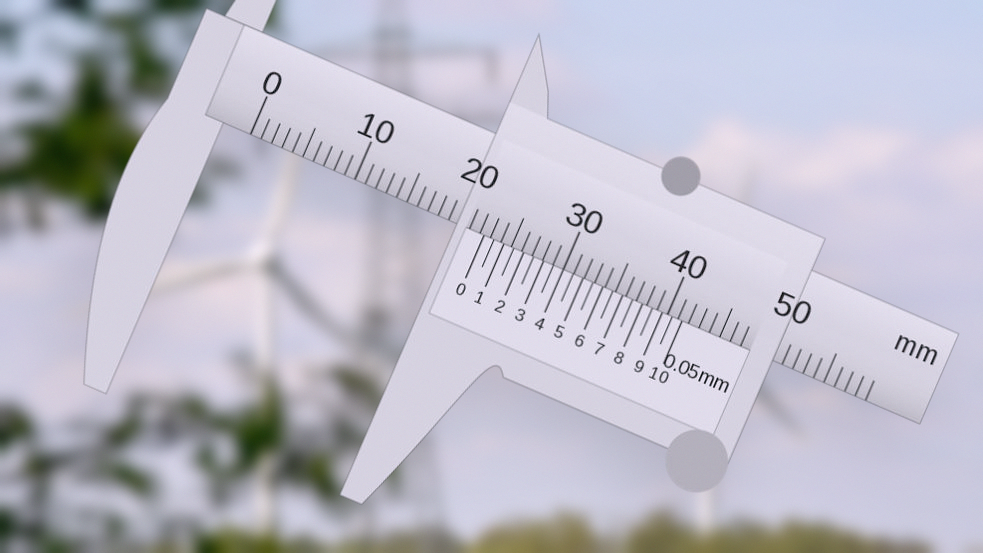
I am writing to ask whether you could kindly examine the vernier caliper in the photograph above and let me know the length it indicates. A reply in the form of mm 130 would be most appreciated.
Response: mm 22.4
